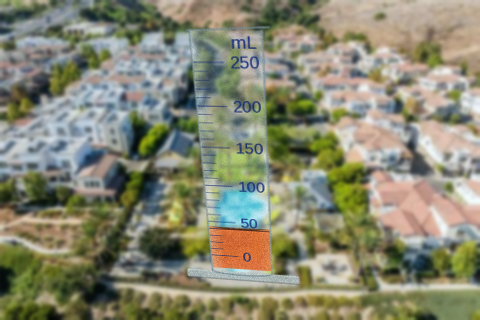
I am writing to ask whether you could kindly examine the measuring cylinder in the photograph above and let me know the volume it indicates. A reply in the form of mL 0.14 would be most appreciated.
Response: mL 40
